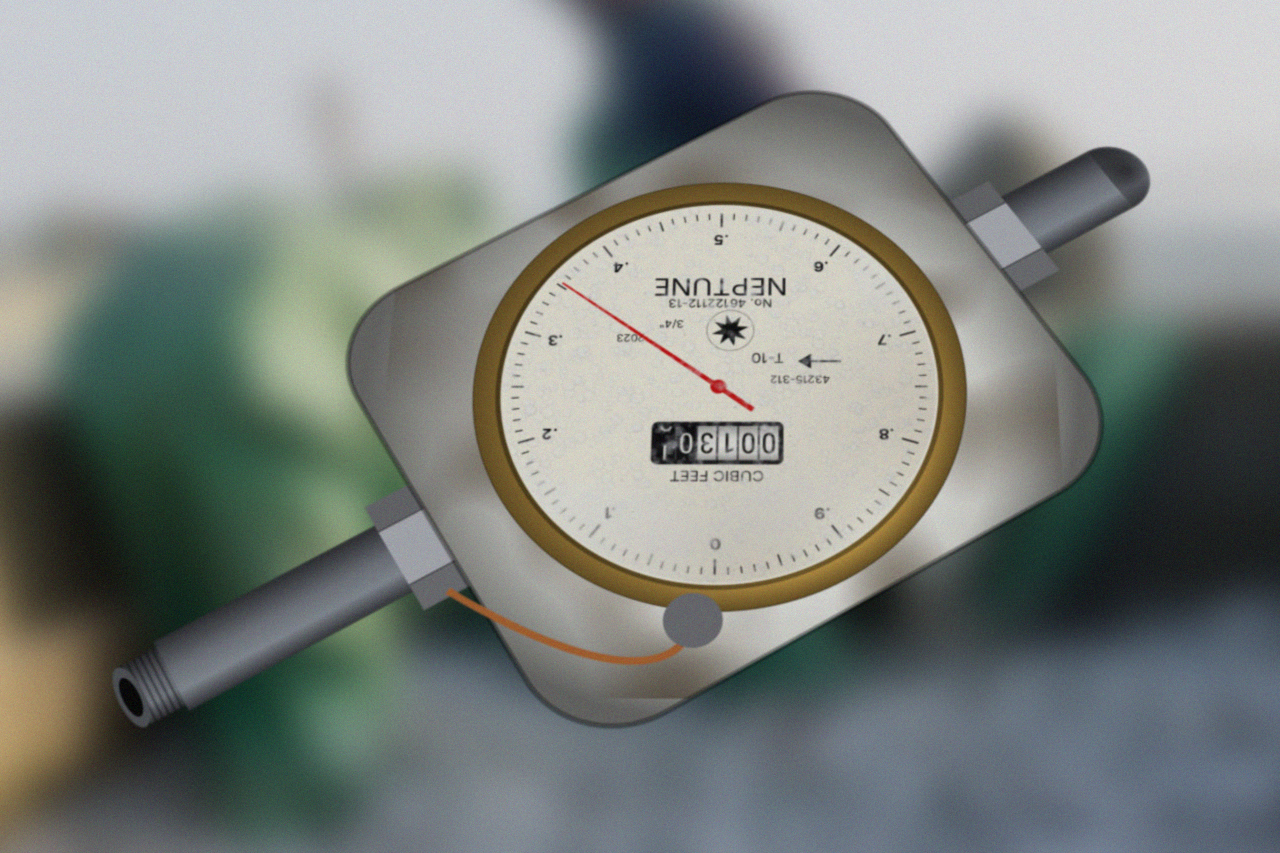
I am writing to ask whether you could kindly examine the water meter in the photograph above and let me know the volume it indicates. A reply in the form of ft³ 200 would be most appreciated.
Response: ft³ 1301.35
